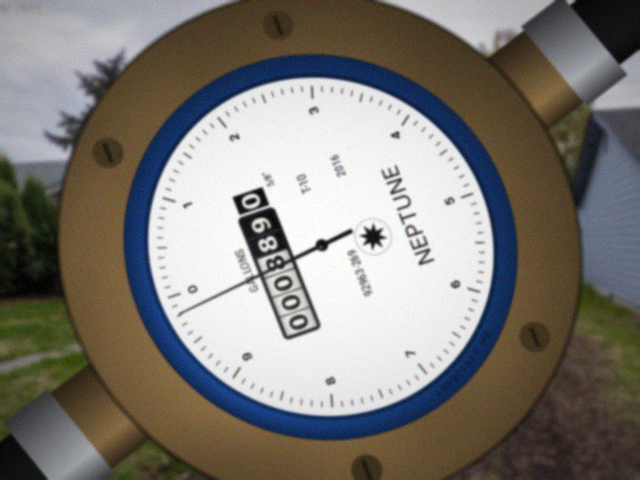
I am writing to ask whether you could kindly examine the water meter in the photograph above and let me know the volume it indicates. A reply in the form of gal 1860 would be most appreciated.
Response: gal 8889.8
